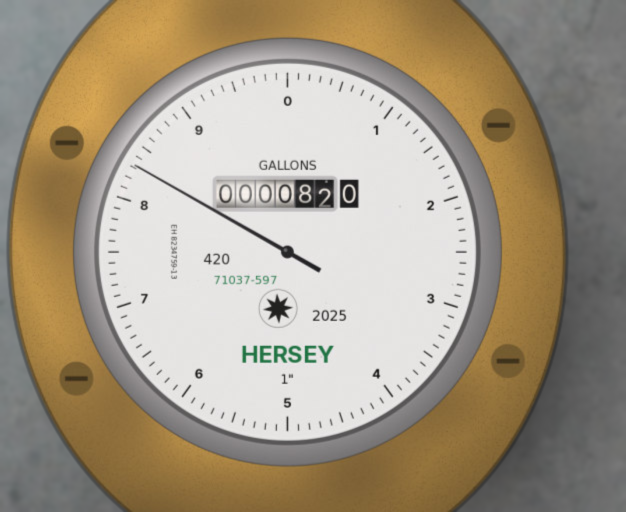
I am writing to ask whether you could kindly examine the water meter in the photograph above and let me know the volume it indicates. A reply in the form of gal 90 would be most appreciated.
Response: gal 818.3
